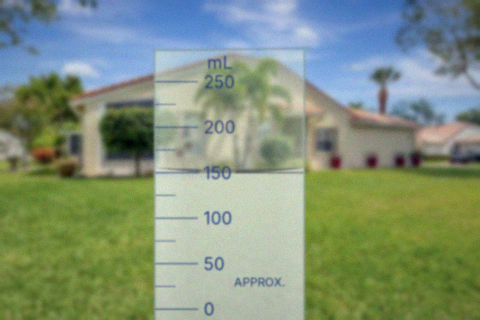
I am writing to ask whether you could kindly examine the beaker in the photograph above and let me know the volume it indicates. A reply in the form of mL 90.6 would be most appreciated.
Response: mL 150
